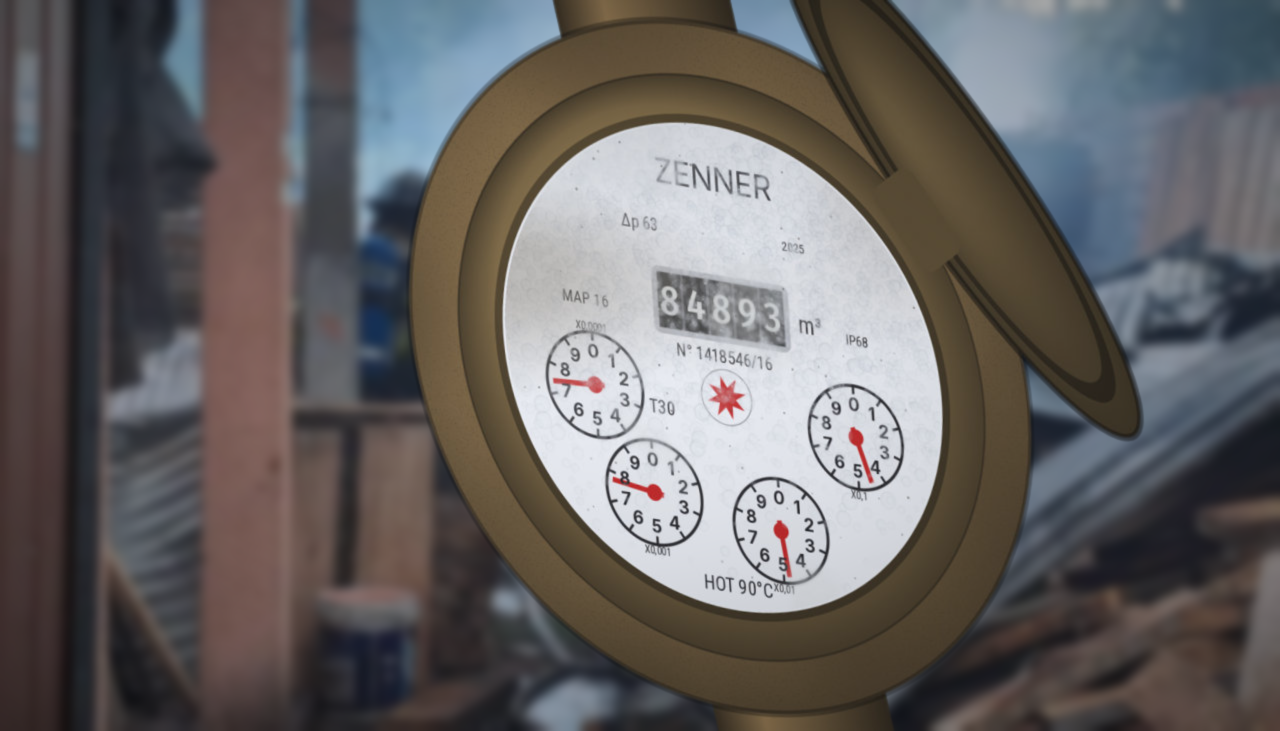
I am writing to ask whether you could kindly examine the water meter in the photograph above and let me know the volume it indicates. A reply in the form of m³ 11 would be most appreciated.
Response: m³ 84893.4477
